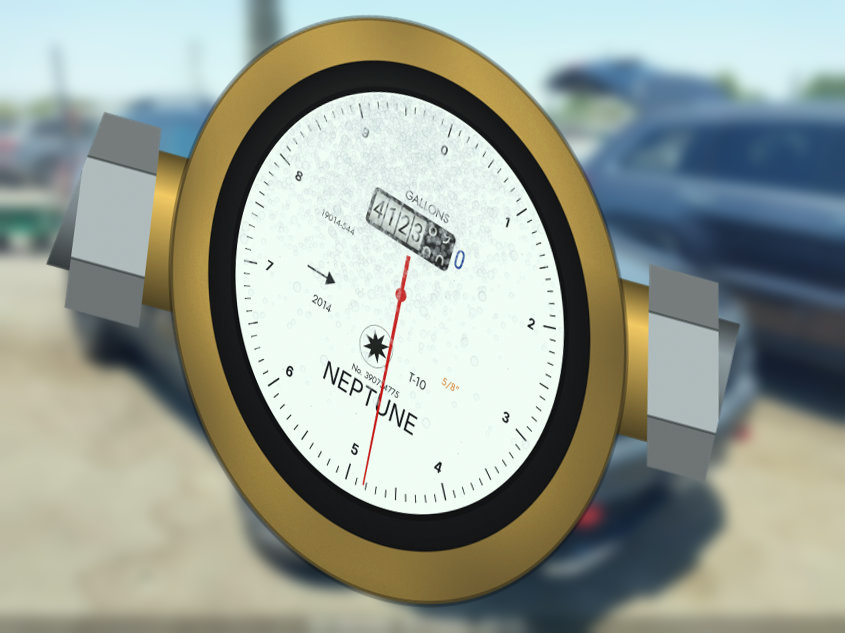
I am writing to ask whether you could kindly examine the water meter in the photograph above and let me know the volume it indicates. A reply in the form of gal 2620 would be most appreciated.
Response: gal 4123894.8
